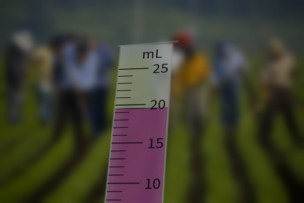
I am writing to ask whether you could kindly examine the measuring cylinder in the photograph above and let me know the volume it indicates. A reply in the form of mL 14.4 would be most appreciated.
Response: mL 19.5
